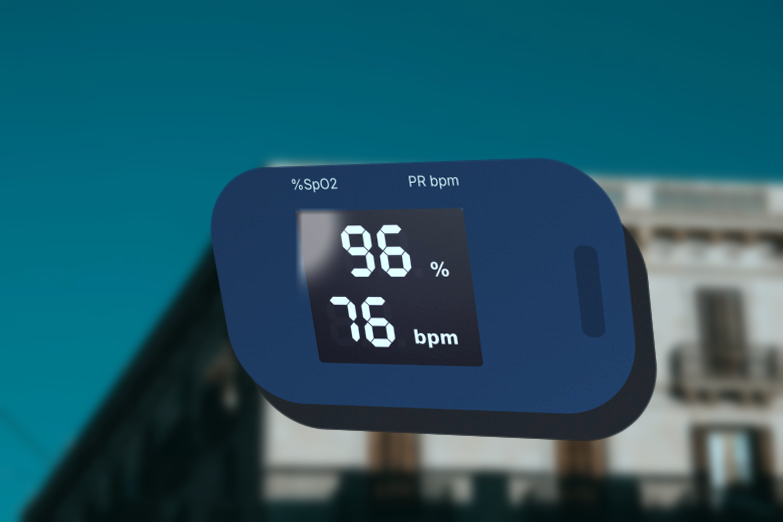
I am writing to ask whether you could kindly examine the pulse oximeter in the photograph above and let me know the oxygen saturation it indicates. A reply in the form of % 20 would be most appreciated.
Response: % 96
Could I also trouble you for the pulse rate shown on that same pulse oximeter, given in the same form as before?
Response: bpm 76
